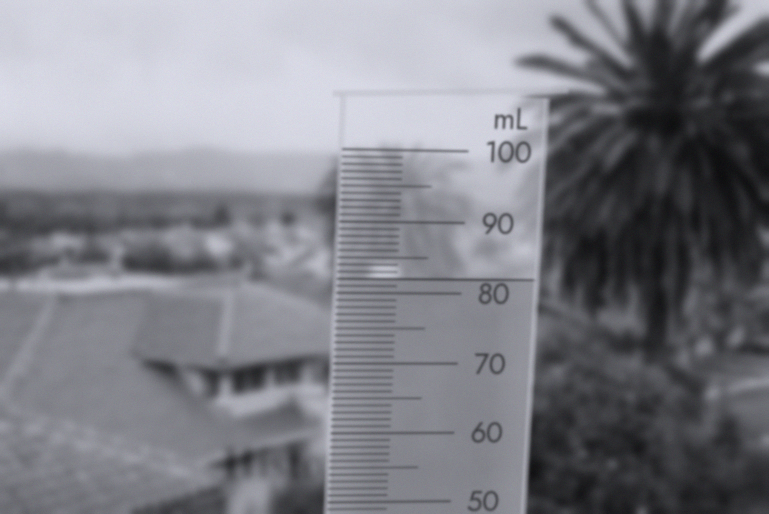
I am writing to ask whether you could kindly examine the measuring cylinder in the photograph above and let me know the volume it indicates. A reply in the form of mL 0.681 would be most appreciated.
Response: mL 82
